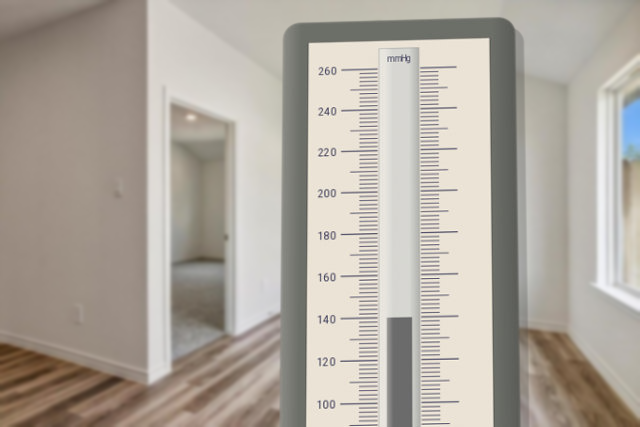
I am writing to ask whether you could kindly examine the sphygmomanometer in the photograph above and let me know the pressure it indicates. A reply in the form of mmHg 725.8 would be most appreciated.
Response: mmHg 140
